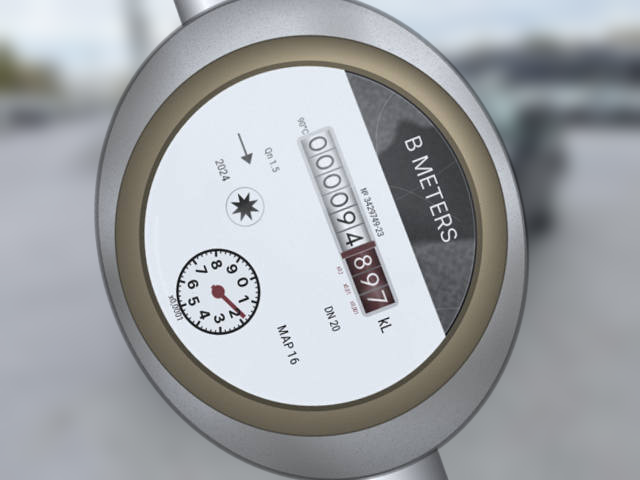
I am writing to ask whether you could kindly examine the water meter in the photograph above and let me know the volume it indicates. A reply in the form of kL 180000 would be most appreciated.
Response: kL 94.8971
